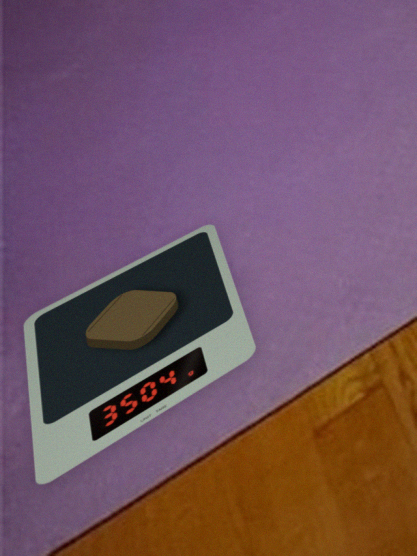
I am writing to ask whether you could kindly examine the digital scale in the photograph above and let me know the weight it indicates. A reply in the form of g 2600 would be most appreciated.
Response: g 3504
